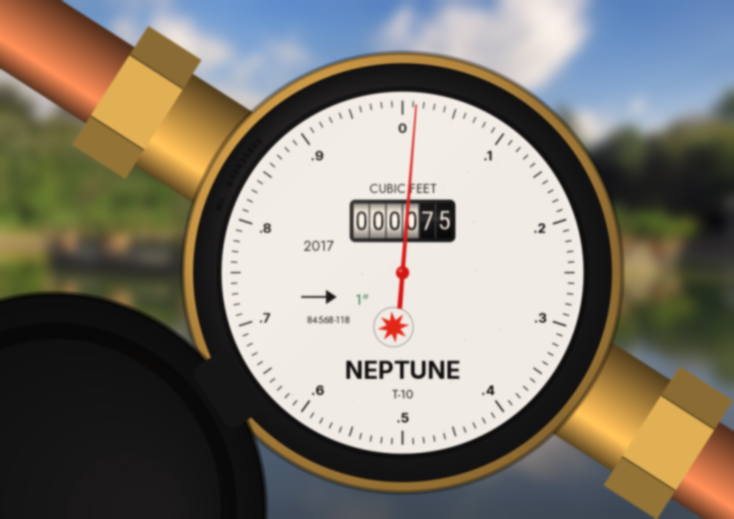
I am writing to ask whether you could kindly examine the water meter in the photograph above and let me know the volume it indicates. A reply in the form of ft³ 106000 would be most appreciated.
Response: ft³ 75.01
